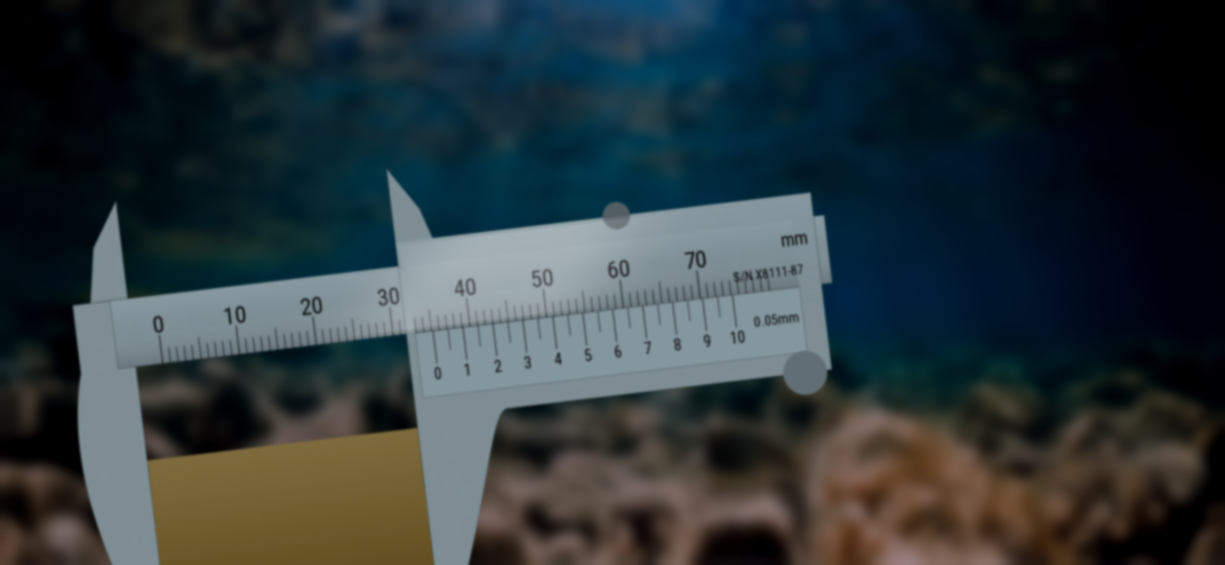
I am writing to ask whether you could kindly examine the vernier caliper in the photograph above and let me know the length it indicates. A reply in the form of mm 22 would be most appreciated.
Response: mm 35.2
